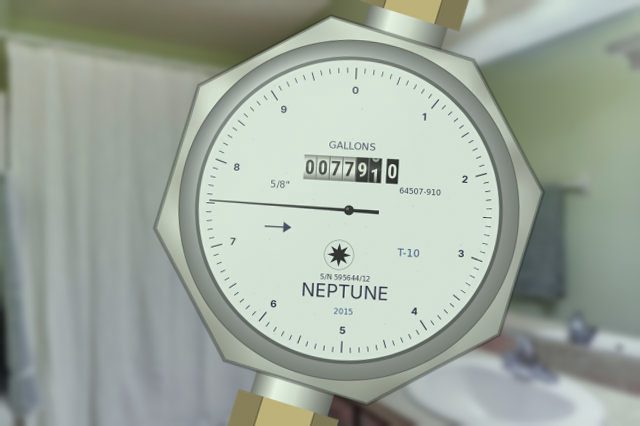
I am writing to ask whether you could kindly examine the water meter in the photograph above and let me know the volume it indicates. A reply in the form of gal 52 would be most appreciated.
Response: gal 77907.5
